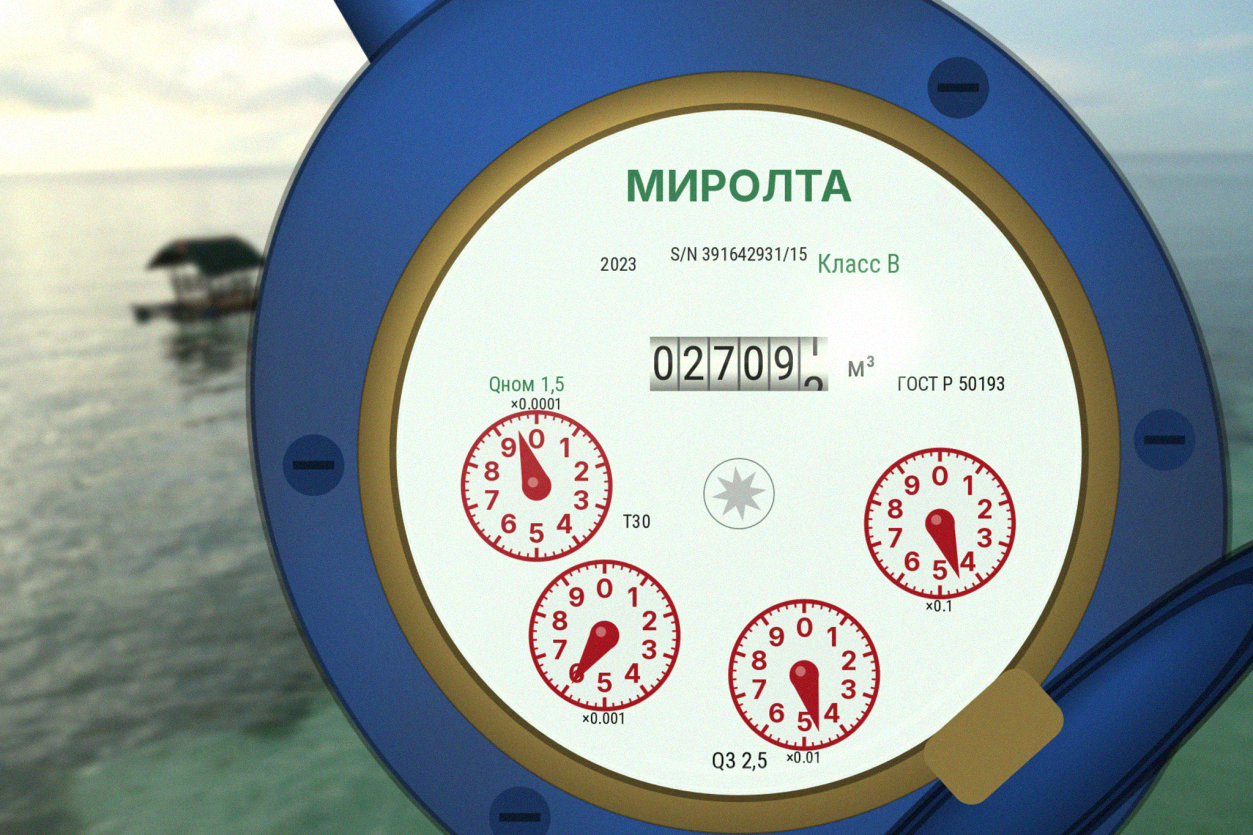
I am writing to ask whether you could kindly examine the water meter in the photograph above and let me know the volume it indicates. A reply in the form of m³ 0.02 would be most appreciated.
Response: m³ 27091.4459
